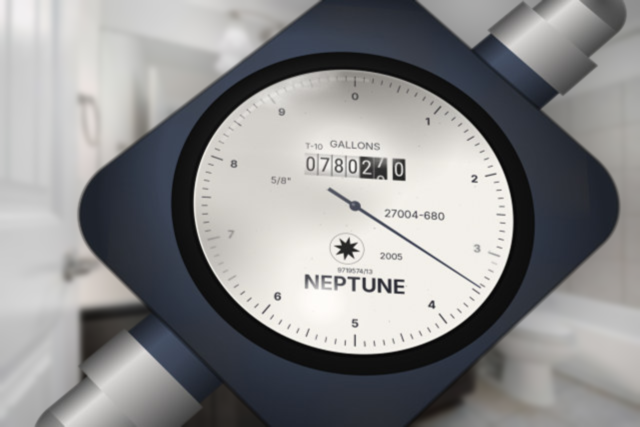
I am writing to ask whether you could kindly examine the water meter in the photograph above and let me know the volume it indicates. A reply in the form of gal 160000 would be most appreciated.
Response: gal 780273.4
